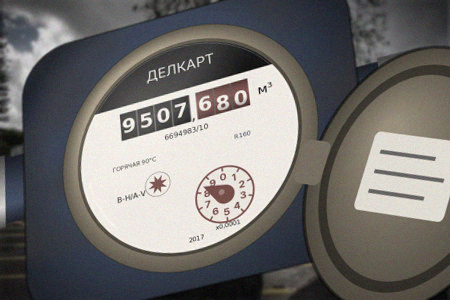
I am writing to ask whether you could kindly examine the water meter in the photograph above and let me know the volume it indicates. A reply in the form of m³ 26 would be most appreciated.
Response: m³ 9507.6798
